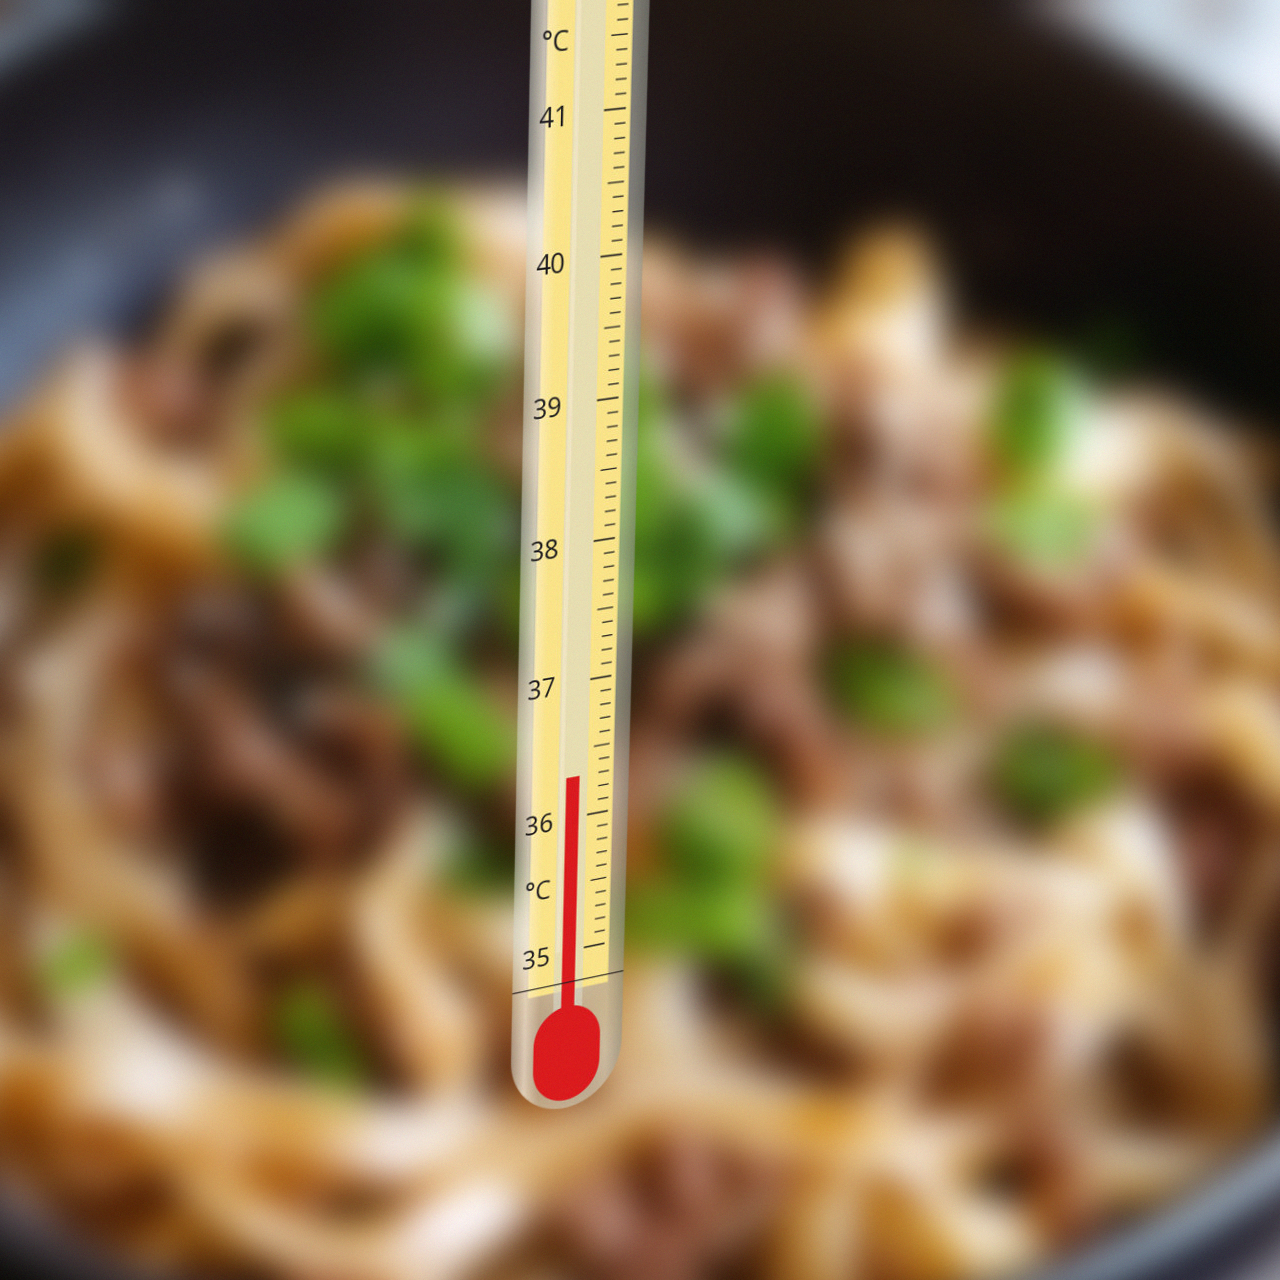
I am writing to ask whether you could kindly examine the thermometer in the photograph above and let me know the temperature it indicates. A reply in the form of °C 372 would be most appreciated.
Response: °C 36.3
